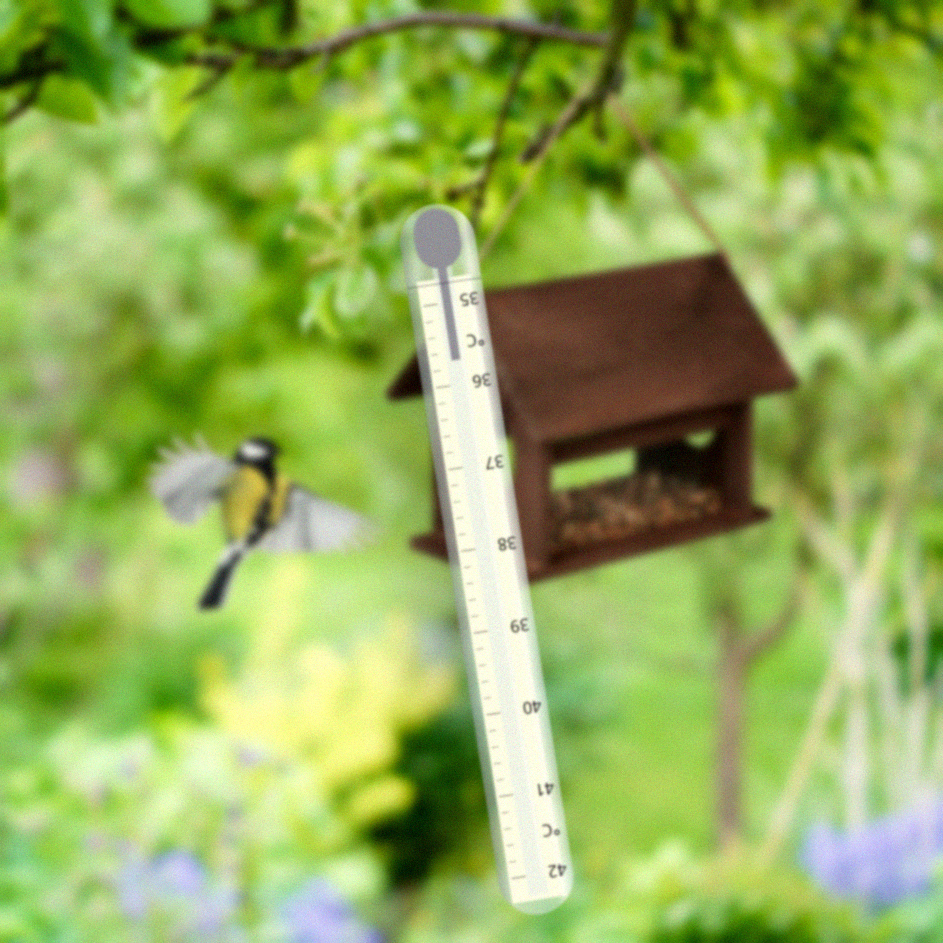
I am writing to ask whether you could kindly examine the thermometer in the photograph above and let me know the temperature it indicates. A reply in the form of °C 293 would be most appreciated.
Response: °C 35.7
